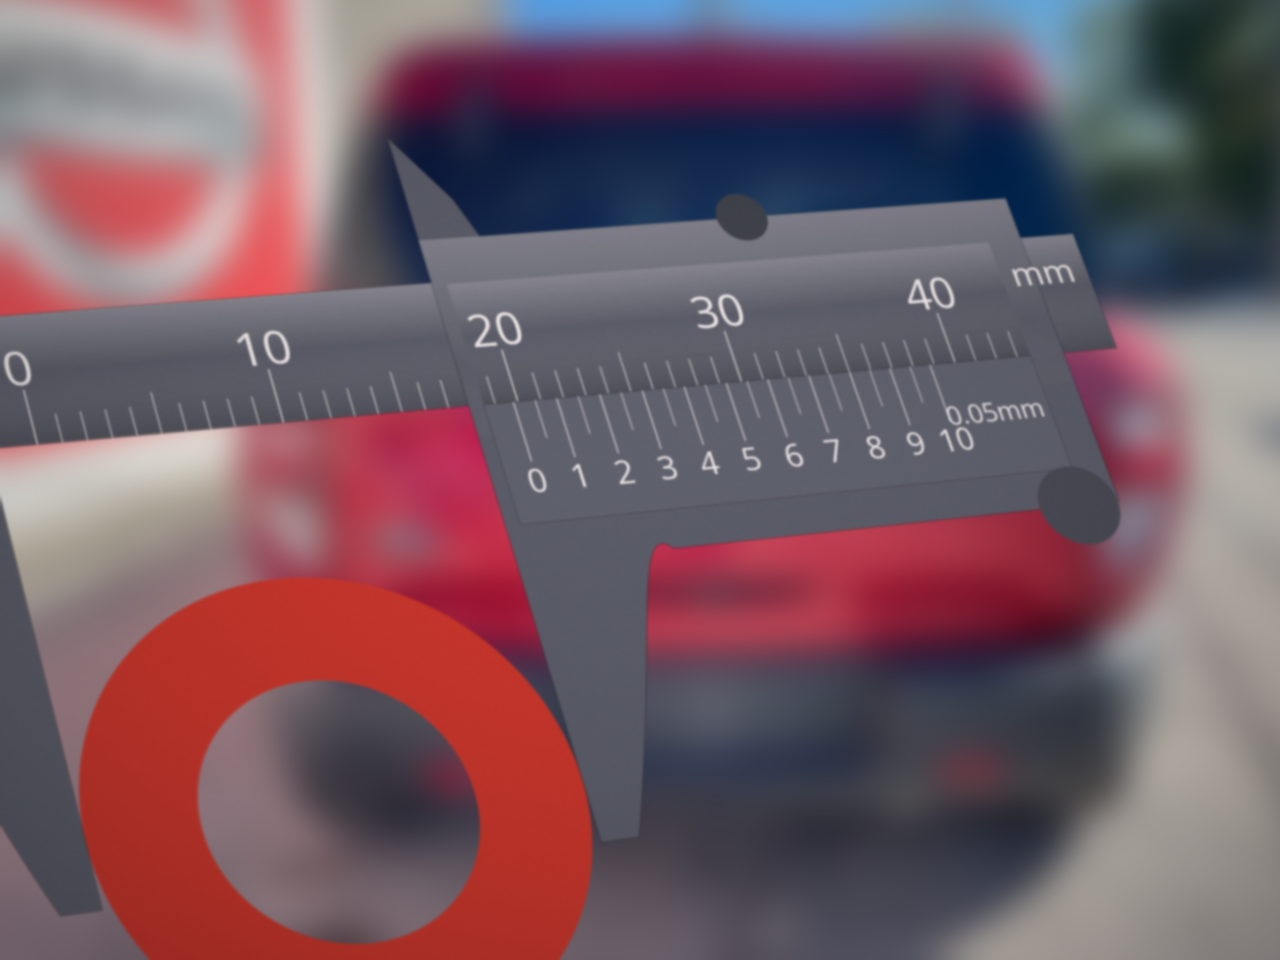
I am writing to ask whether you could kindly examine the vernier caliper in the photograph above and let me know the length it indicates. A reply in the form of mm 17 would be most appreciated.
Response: mm 19.8
